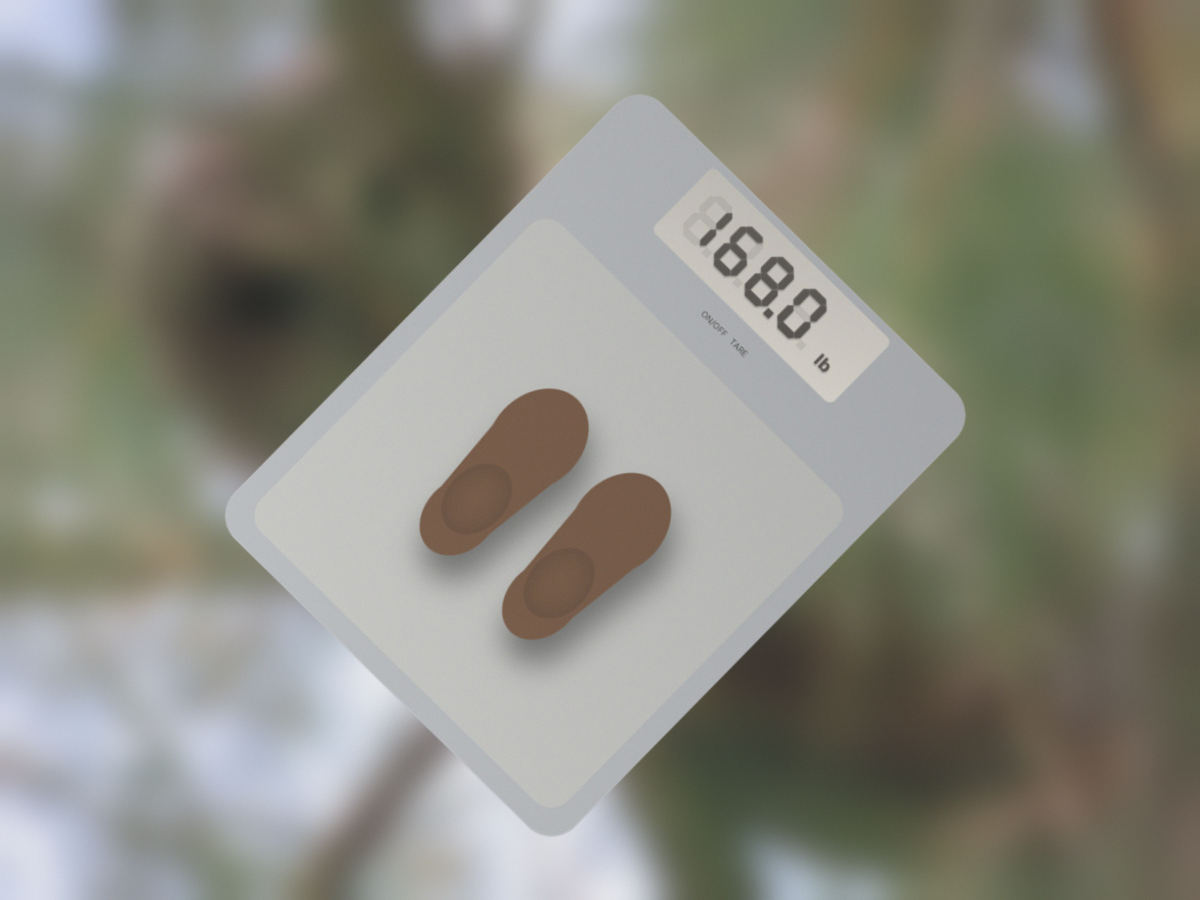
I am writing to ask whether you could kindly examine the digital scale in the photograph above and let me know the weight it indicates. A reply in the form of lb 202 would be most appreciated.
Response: lb 168.0
